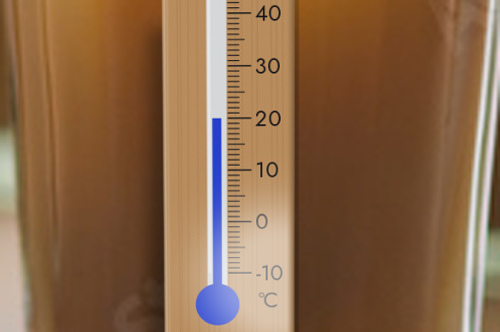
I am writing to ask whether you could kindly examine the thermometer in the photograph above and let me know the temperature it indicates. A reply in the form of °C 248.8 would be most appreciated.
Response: °C 20
